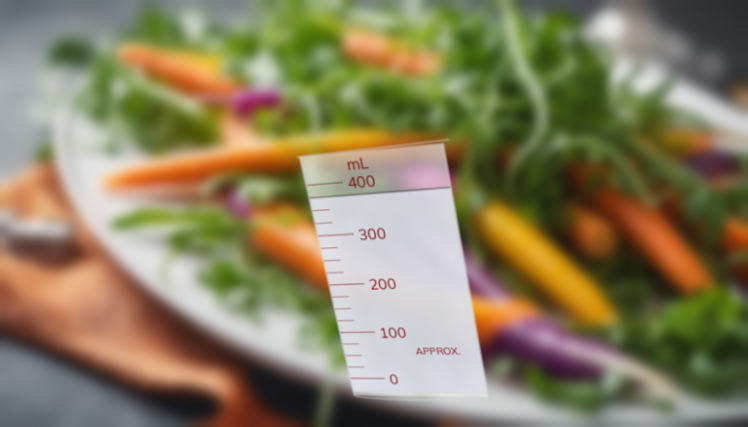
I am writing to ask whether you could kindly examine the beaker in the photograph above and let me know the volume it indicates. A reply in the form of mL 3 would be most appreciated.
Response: mL 375
